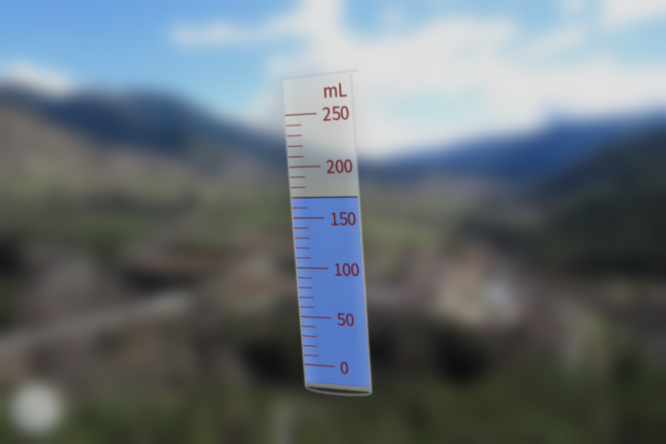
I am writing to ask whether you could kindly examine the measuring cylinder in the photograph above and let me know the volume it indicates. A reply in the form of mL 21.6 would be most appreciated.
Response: mL 170
